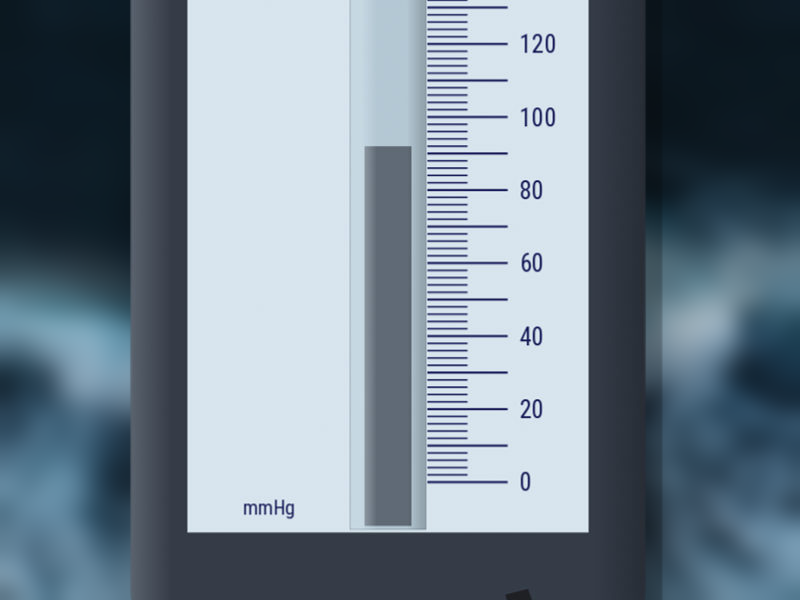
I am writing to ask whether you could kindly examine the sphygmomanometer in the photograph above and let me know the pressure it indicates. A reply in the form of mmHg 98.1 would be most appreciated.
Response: mmHg 92
